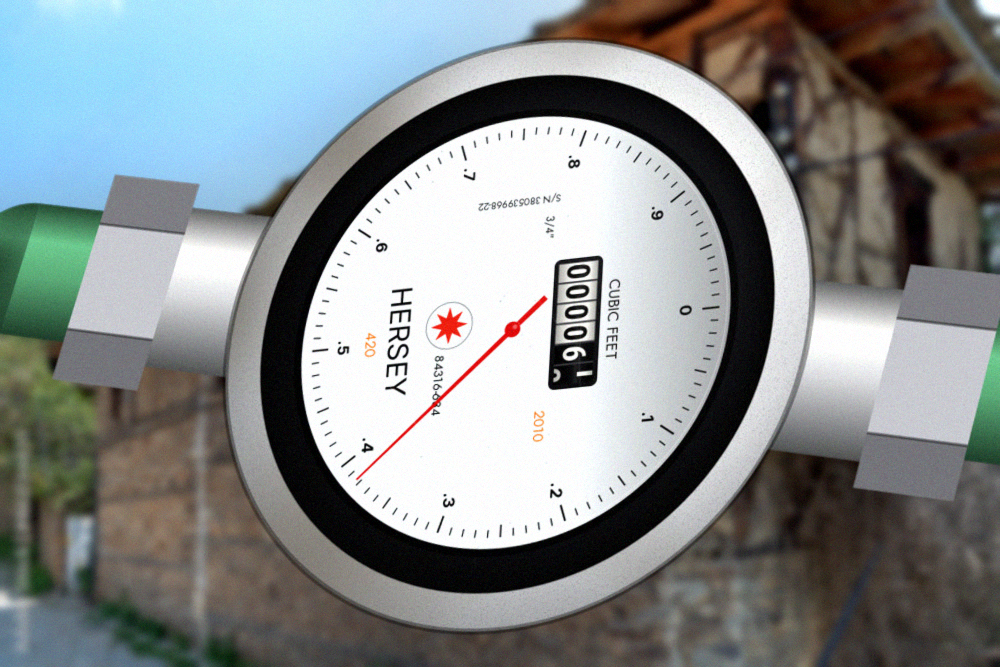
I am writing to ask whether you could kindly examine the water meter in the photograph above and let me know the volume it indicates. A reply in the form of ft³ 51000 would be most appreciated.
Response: ft³ 61.38
